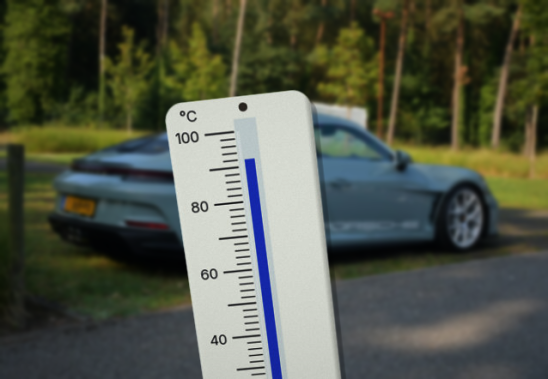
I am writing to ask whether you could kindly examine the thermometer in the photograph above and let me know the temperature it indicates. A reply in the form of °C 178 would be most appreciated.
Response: °C 92
